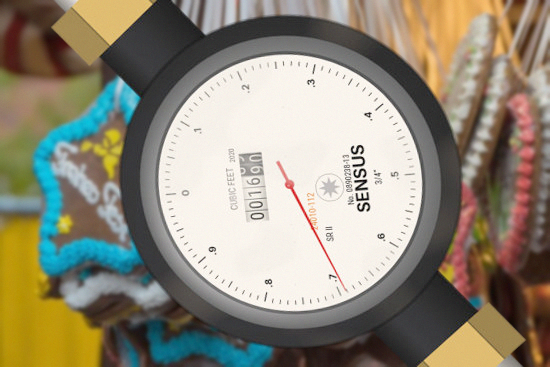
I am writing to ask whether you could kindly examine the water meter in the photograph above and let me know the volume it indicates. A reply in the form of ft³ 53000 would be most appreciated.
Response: ft³ 1689.69
